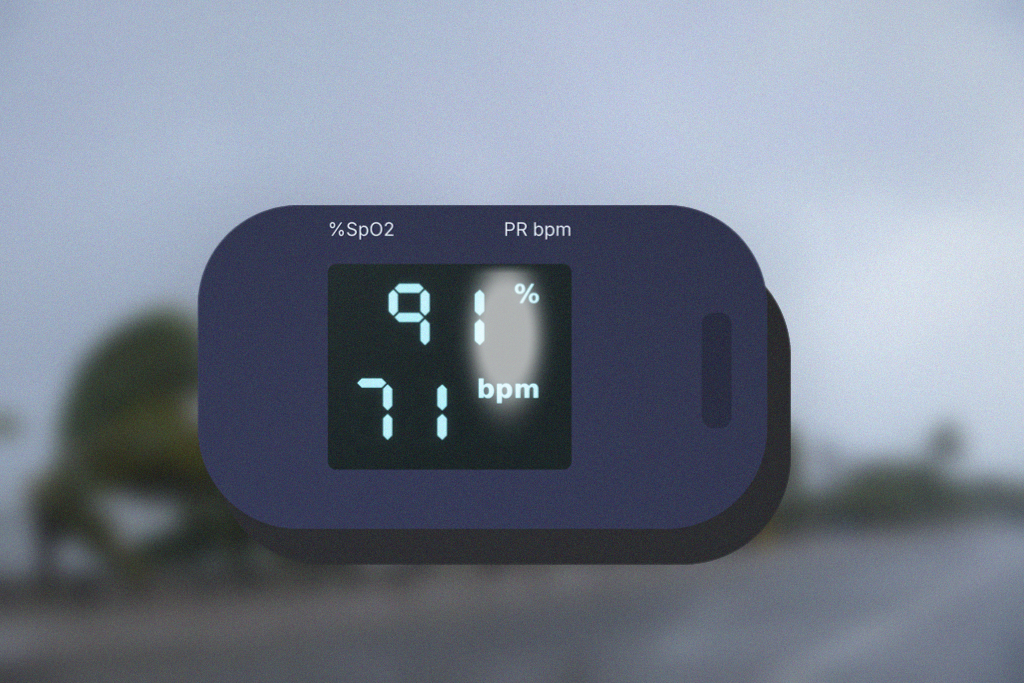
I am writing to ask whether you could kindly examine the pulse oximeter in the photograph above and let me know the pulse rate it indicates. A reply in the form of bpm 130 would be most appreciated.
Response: bpm 71
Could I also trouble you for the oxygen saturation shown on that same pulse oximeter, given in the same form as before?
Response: % 91
